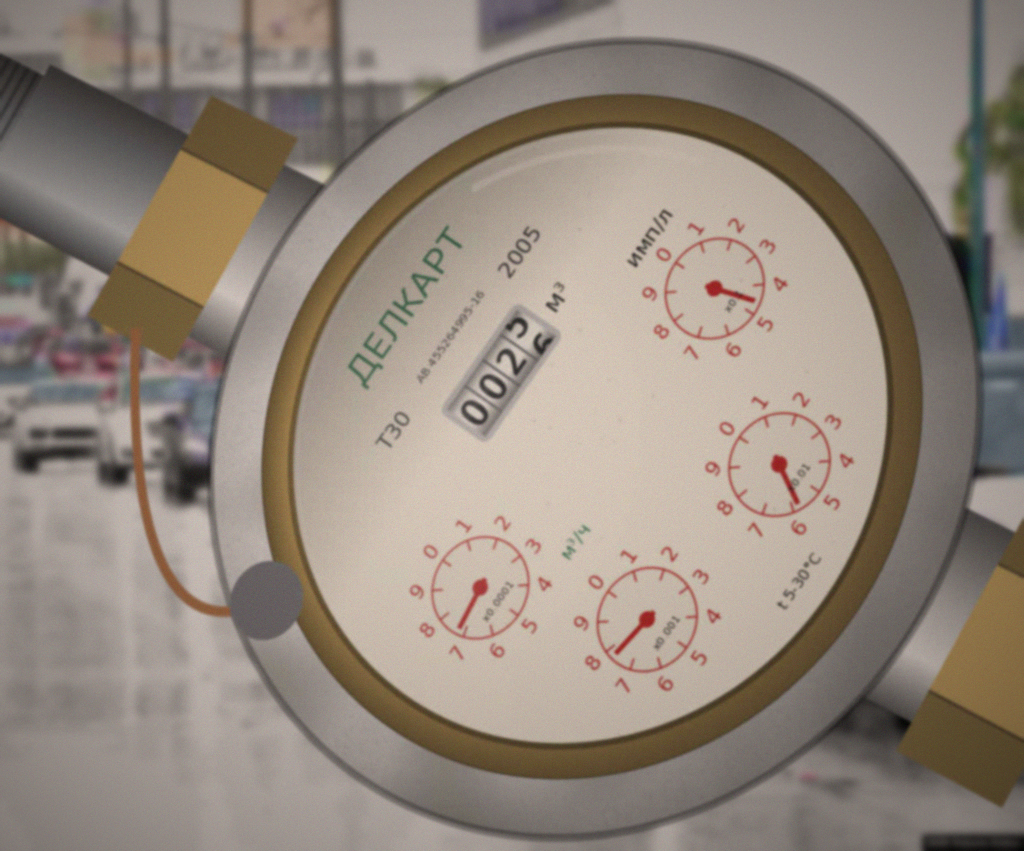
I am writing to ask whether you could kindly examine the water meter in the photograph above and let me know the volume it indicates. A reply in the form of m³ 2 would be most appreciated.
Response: m³ 25.4577
